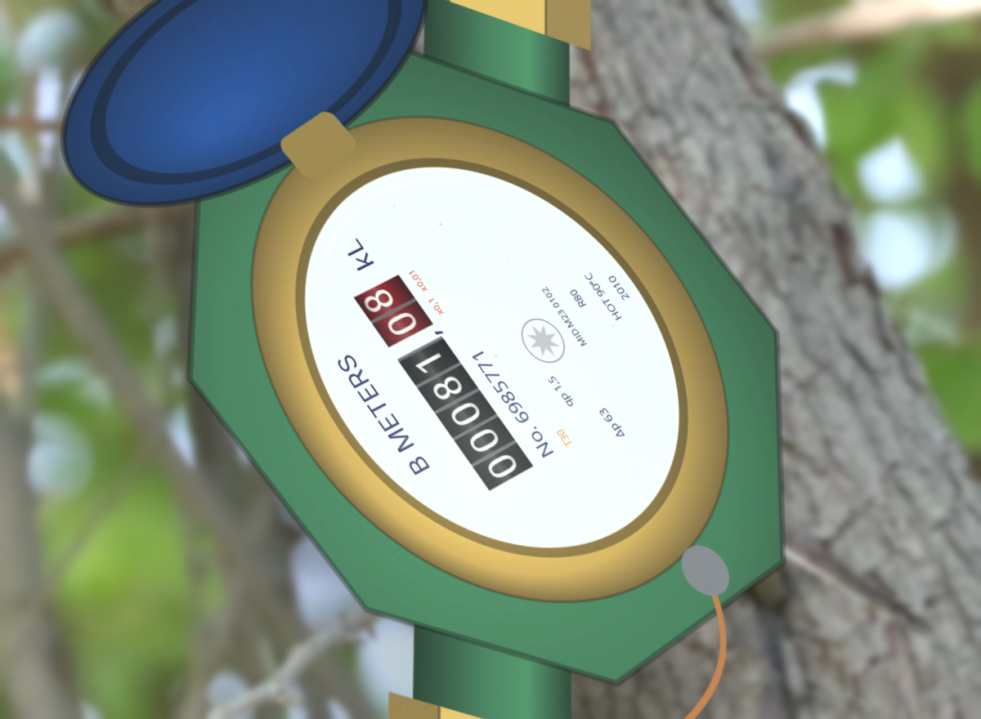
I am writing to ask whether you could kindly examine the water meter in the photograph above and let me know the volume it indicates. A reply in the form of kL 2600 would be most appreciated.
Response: kL 81.08
